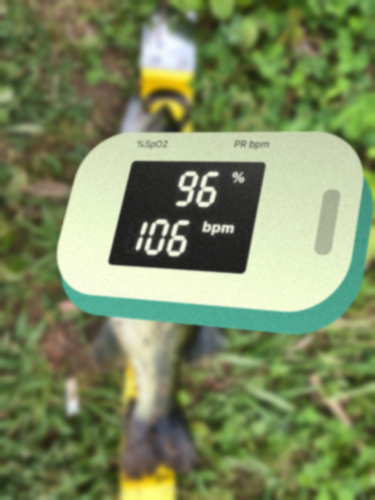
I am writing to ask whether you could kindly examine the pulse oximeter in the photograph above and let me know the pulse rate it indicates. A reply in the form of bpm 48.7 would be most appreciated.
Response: bpm 106
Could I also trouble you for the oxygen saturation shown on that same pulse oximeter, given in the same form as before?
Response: % 96
